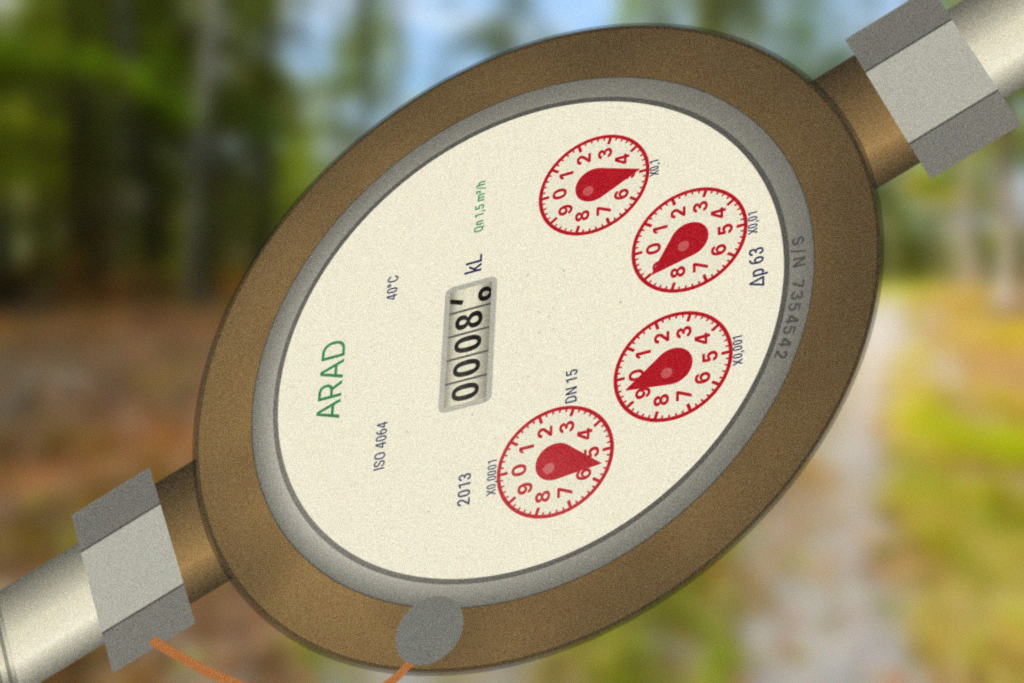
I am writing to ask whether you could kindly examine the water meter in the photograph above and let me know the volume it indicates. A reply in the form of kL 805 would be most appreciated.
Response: kL 87.4895
